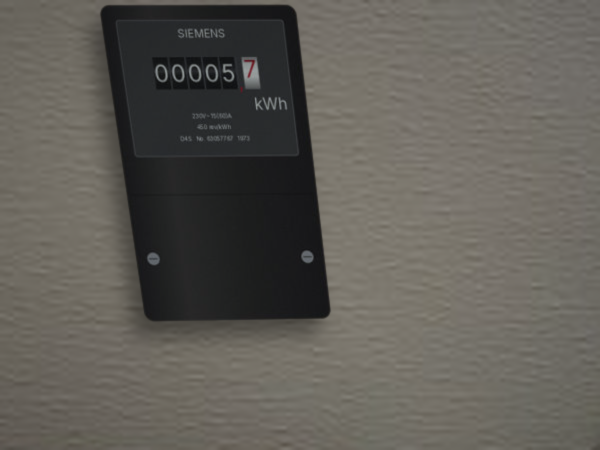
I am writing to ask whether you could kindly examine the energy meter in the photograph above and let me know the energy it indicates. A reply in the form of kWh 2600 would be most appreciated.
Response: kWh 5.7
